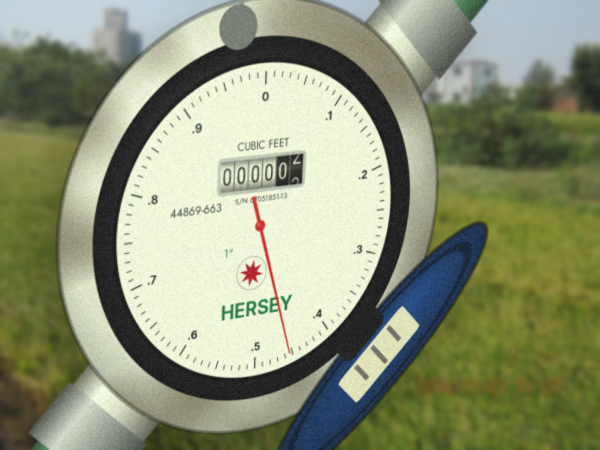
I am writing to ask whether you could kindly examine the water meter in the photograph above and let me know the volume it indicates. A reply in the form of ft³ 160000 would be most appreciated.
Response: ft³ 2.45
